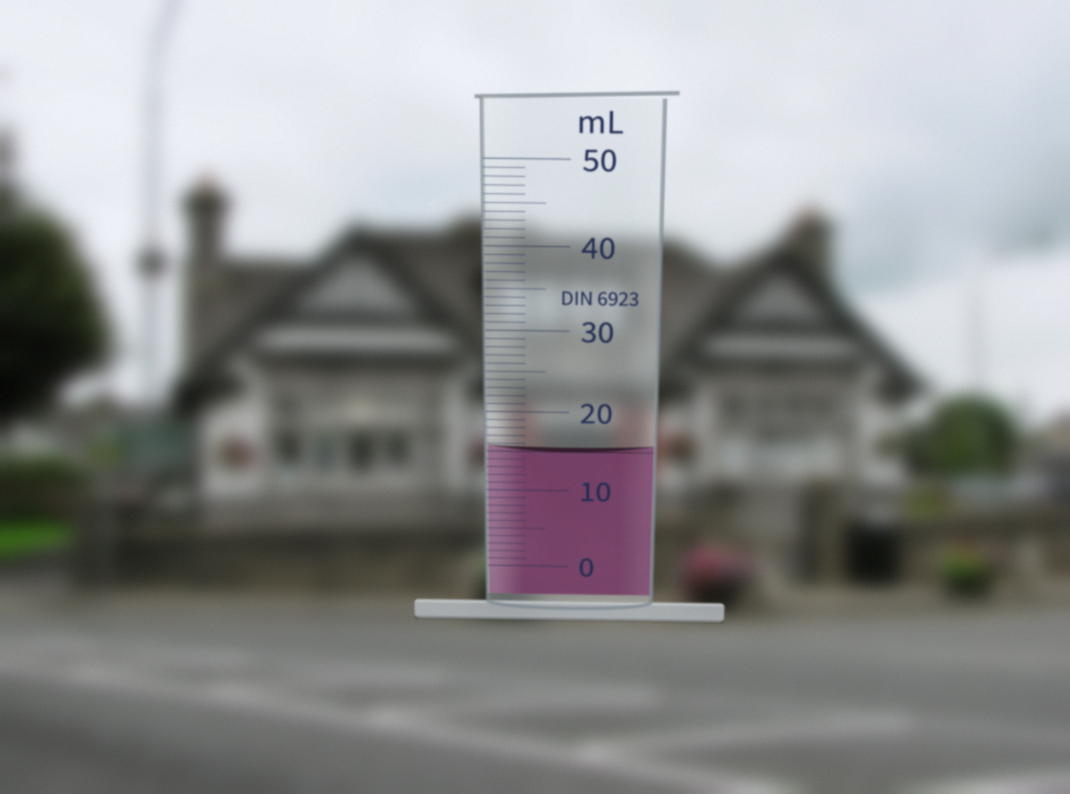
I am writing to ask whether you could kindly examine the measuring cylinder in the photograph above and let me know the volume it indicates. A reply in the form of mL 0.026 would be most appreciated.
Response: mL 15
